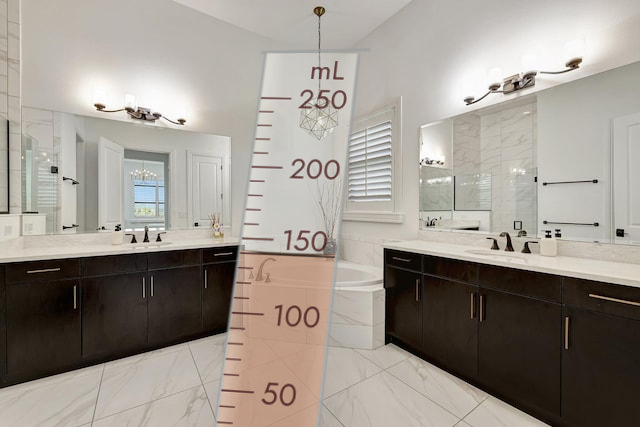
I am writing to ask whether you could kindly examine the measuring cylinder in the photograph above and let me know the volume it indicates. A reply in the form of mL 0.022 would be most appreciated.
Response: mL 140
